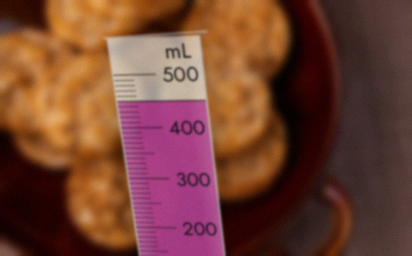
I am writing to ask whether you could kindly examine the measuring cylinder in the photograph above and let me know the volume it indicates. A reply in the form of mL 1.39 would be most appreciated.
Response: mL 450
